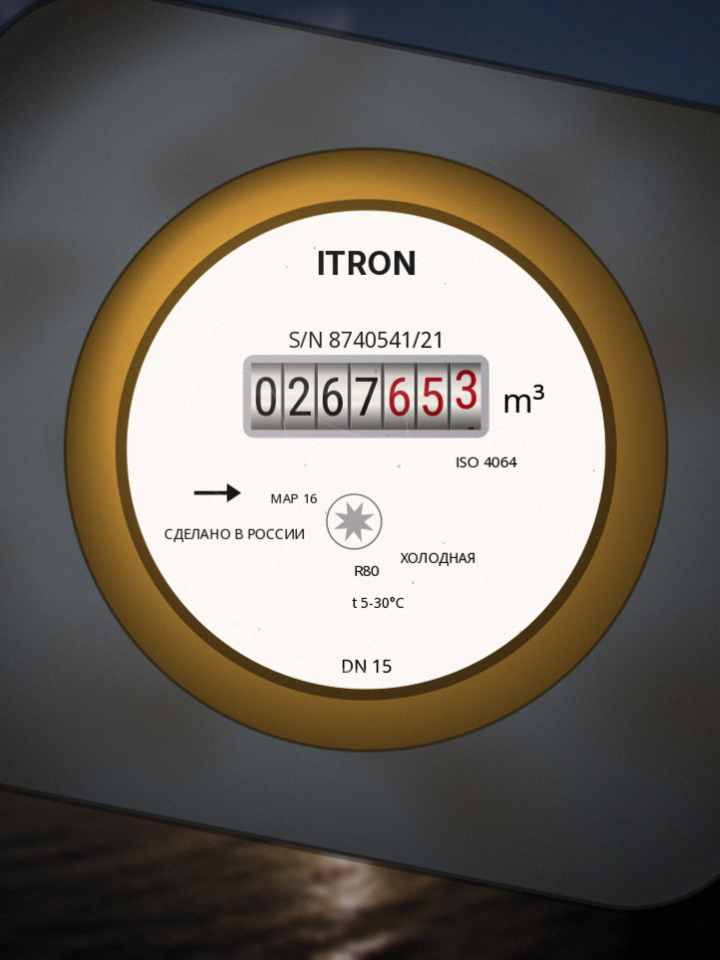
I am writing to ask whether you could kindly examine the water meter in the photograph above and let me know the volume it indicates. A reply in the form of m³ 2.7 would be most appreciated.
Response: m³ 267.653
